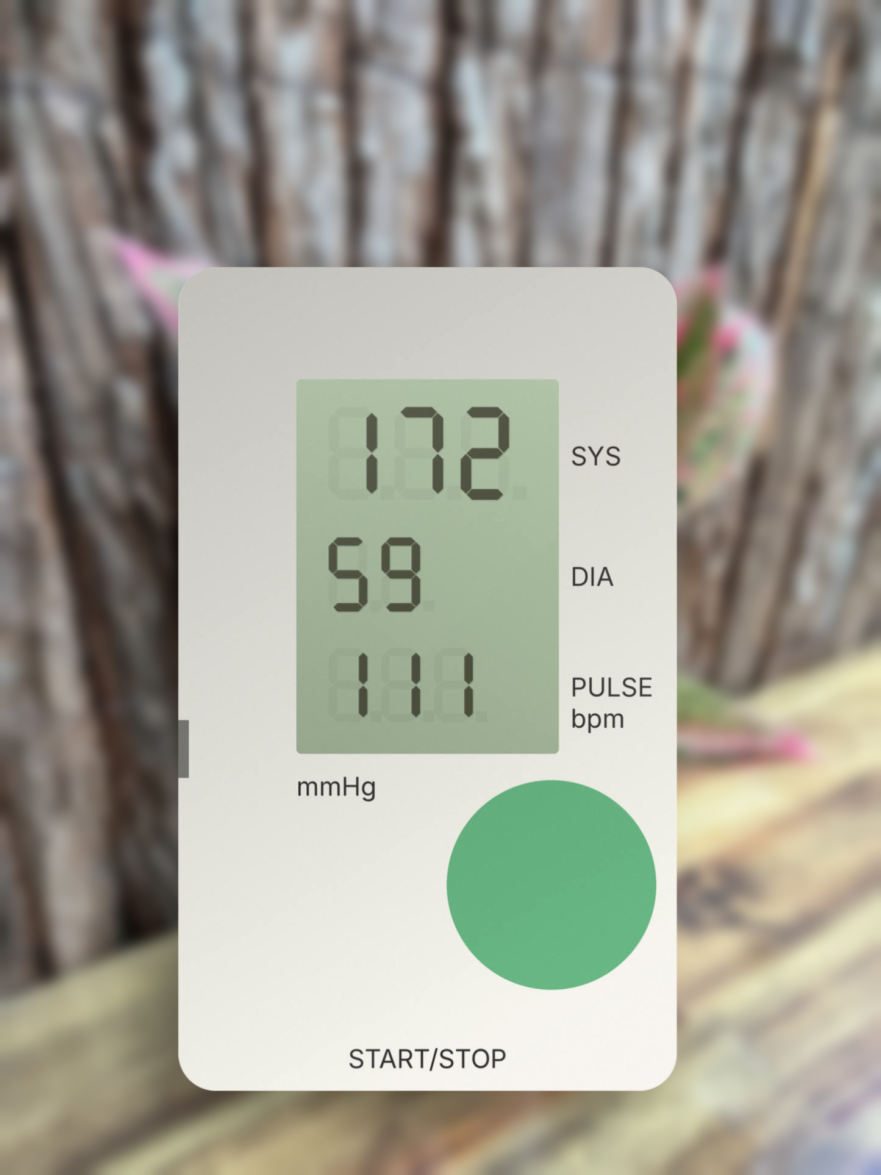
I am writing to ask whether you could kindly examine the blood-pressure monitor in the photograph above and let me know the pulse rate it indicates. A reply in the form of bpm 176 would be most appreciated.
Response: bpm 111
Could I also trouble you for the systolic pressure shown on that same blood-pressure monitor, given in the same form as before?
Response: mmHg 172
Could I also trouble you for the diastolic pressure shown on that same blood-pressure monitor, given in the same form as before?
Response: mmHg 59
